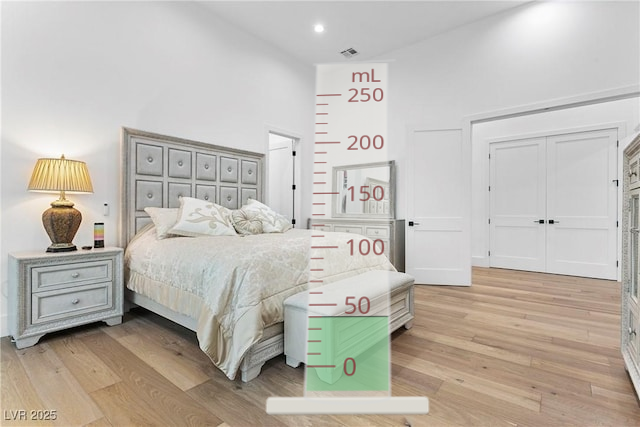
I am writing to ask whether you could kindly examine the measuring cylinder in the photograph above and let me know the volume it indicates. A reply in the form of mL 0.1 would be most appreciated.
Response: mL 40
